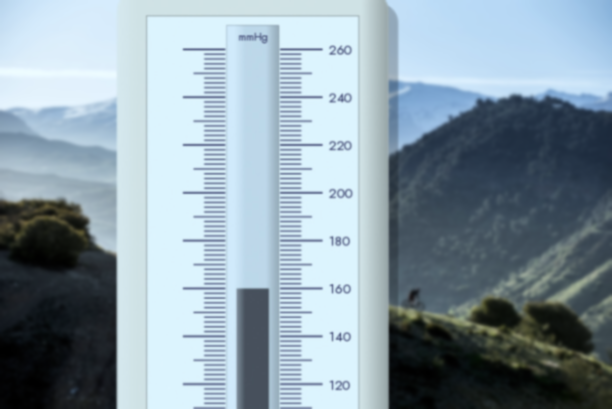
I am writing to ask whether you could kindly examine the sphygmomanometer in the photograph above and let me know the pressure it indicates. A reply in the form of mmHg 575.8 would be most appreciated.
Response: mmHg 160
